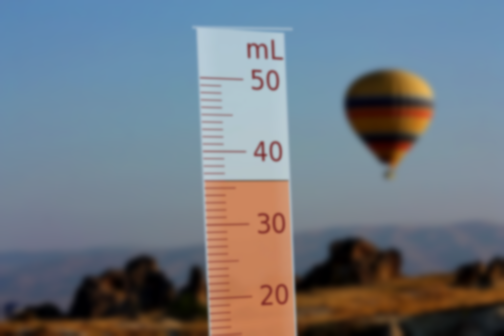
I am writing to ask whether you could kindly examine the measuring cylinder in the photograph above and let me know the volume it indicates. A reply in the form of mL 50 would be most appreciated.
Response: mL 36
